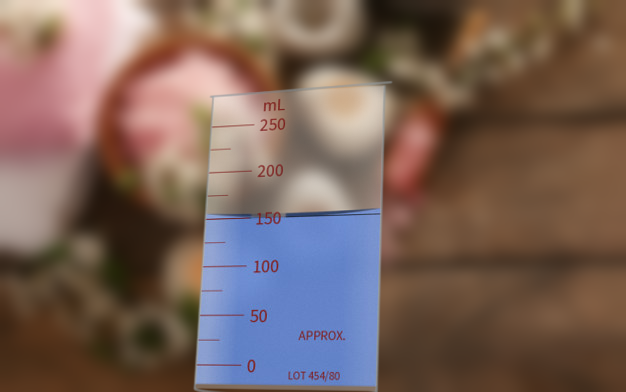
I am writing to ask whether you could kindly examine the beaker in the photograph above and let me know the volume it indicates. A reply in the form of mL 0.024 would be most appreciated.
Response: mL 150
